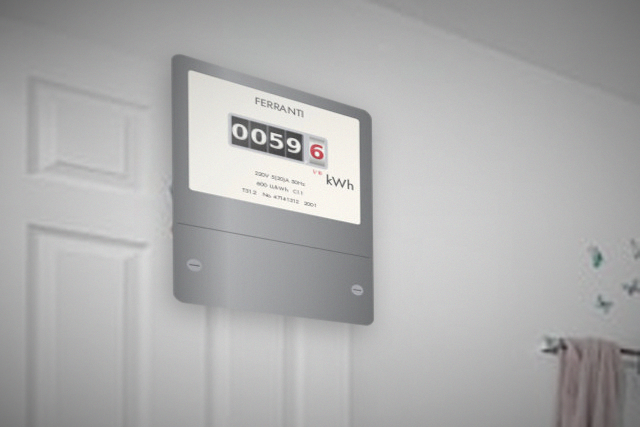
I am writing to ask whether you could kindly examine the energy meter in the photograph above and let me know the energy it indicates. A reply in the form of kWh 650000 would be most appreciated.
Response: kWh 59.6
